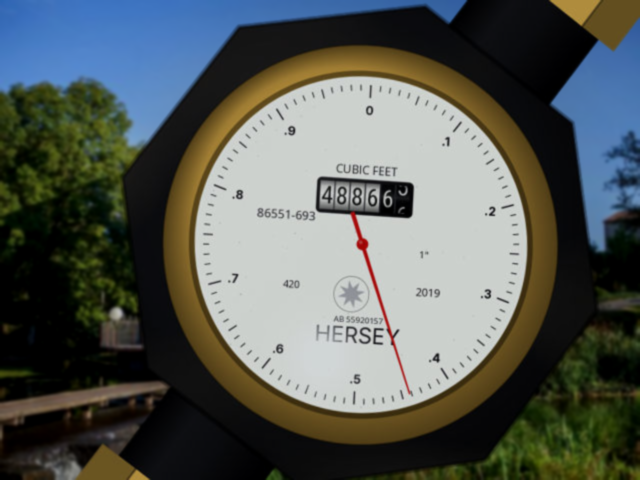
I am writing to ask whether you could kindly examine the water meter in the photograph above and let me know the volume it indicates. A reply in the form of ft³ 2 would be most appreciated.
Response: ft³ 488665.44
